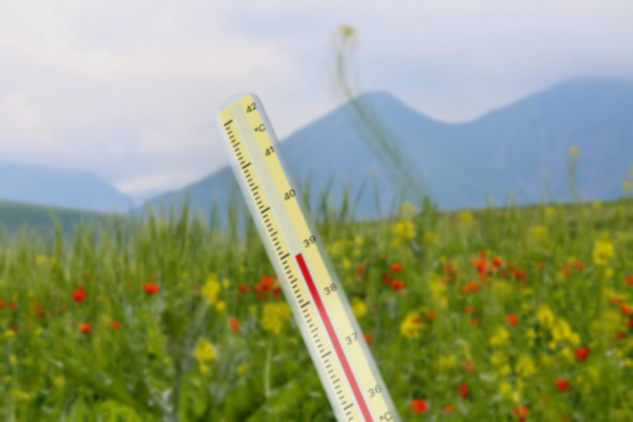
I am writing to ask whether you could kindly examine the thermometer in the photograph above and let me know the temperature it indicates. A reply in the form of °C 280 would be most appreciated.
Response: °C 38.9
